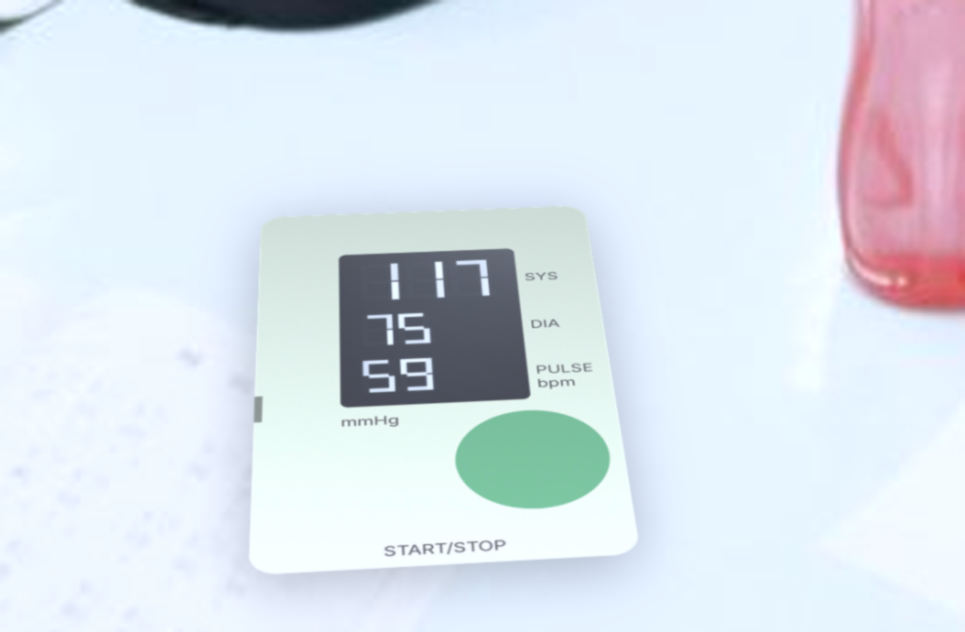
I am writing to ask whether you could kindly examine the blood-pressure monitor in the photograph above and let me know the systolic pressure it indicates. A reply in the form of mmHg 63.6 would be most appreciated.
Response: mmHg 117
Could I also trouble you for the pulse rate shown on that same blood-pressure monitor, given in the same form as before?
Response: bpm 59
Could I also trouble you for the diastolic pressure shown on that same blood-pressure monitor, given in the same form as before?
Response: mmHg 75
